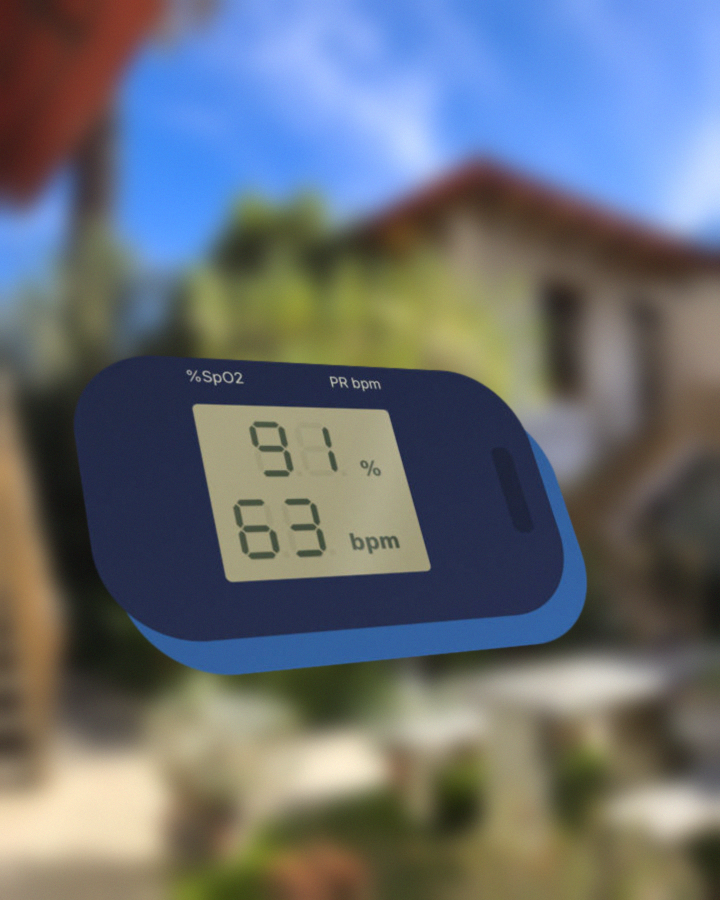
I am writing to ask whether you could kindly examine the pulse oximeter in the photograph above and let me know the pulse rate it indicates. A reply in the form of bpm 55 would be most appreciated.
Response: bpm 63
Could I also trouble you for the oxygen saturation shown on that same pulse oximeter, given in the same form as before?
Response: % 91
